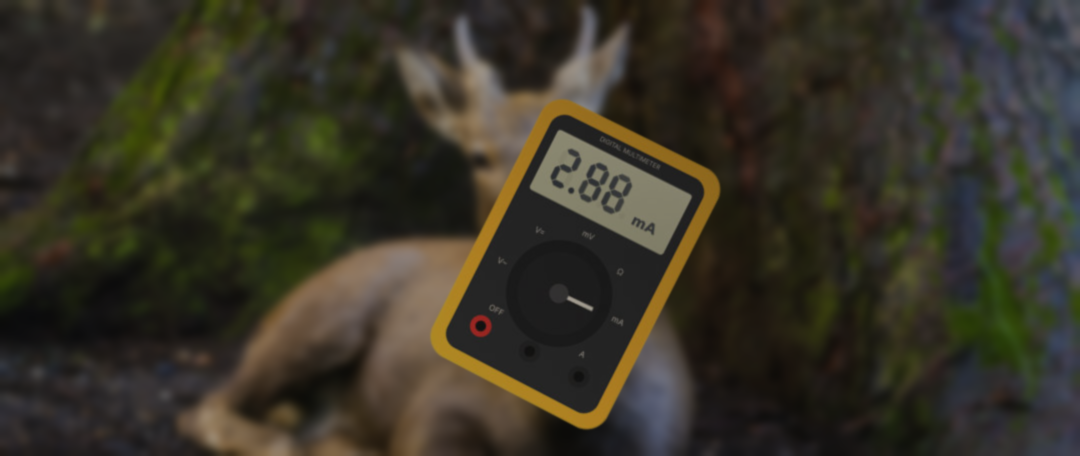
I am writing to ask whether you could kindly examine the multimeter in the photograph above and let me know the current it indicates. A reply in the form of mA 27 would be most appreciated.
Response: mA 2.88
